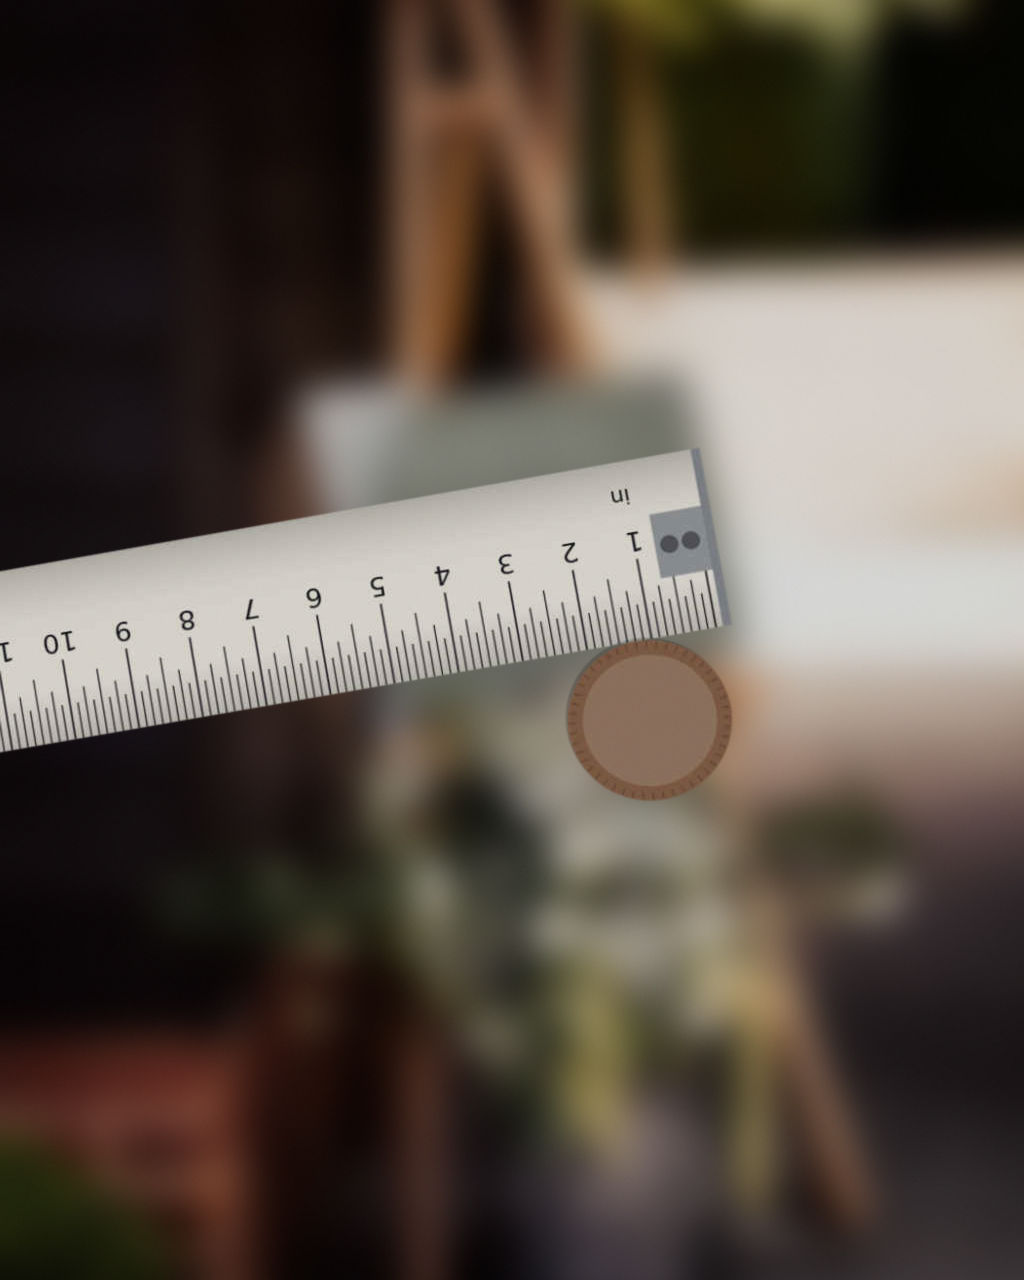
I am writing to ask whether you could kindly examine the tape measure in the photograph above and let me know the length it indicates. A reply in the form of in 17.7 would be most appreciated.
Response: in 2.5
